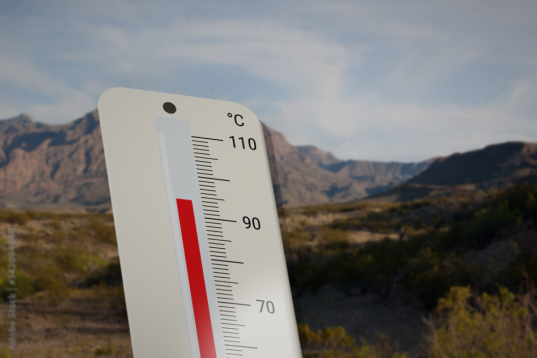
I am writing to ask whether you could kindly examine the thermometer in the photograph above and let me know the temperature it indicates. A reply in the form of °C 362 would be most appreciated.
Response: °C 94
